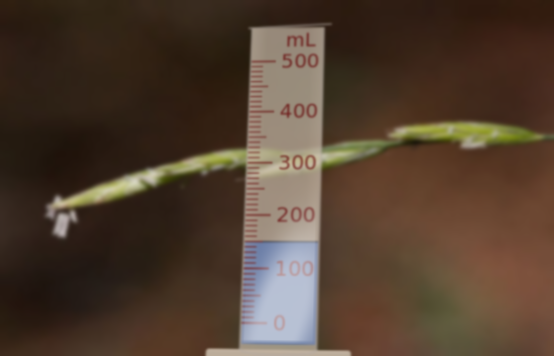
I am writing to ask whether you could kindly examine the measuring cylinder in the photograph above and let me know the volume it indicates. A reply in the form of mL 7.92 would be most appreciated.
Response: mL 150
